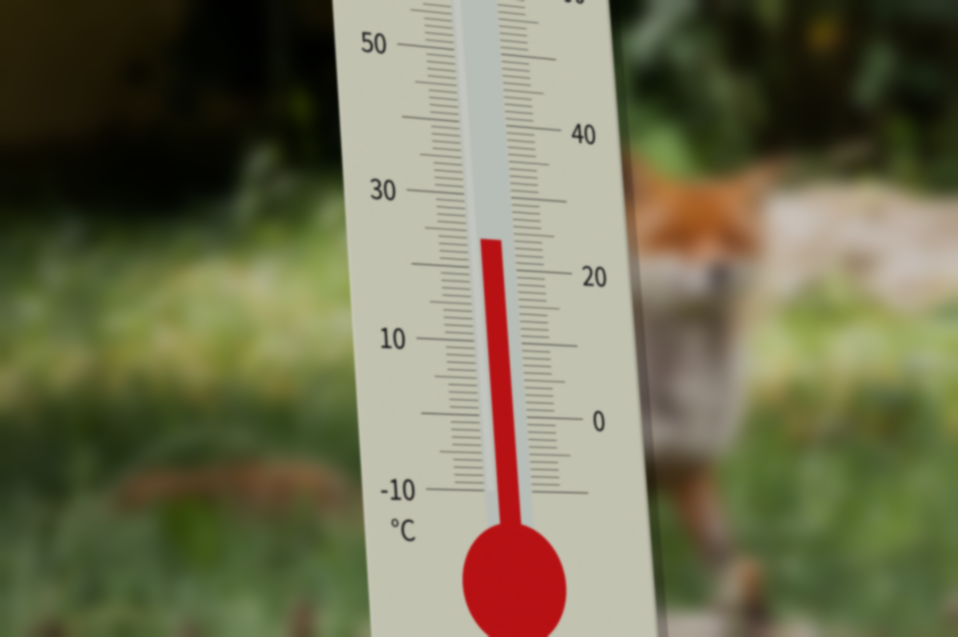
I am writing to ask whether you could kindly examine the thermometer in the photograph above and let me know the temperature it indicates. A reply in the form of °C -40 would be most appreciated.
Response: °C 24
